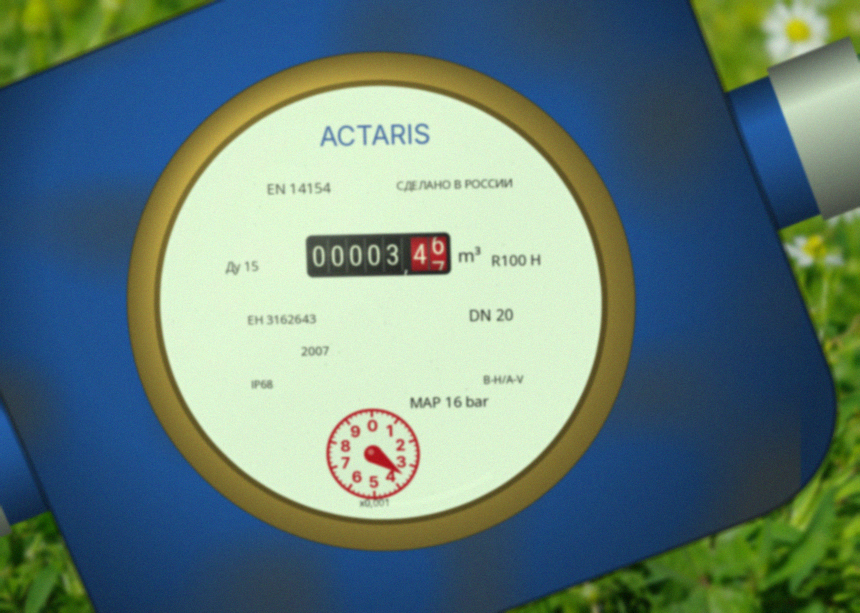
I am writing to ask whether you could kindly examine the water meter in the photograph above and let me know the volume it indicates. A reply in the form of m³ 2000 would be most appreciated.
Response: m³ 3.463
